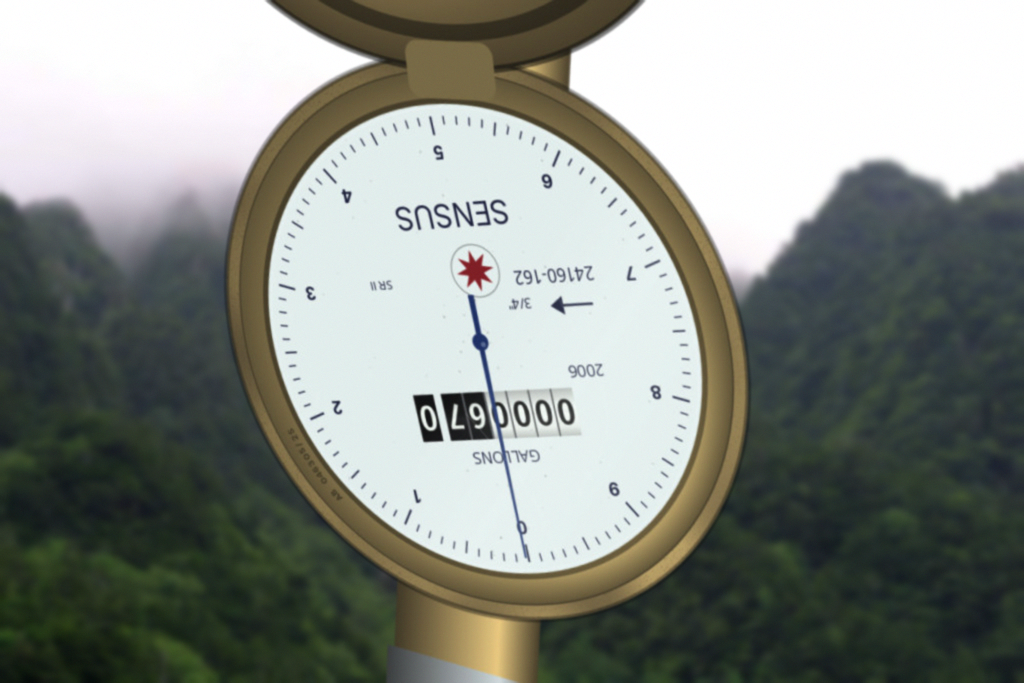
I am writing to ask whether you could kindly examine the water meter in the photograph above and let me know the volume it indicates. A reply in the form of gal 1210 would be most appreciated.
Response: gal 670.0
